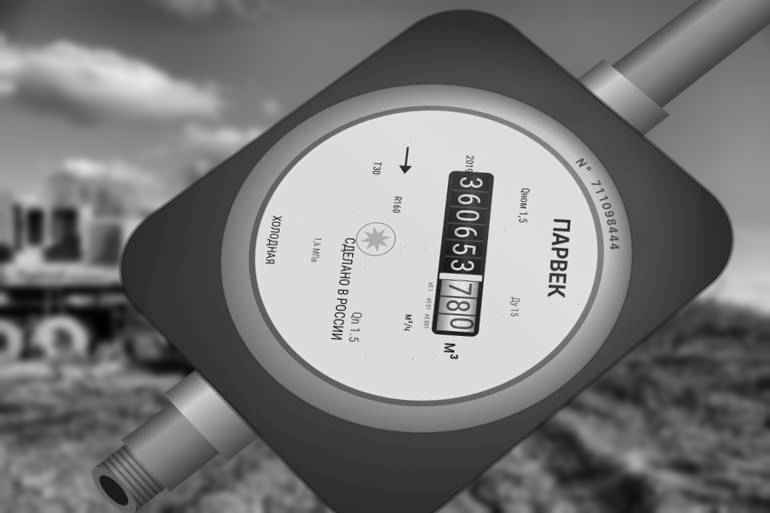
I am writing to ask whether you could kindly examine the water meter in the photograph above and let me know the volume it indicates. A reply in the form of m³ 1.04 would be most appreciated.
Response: m³ 360653.780
